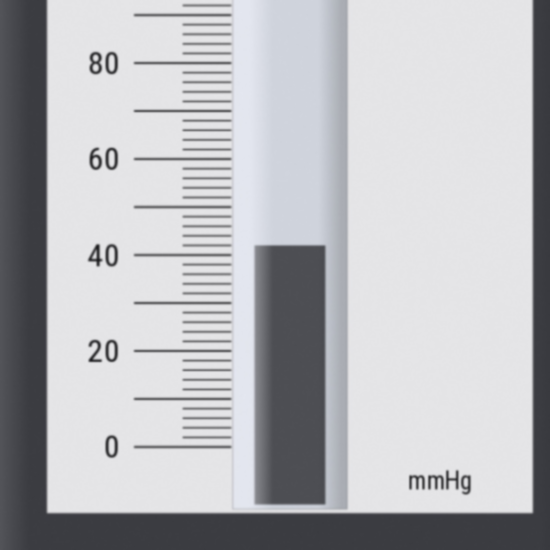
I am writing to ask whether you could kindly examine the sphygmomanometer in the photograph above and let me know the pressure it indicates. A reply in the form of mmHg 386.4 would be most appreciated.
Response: mmHg 42
